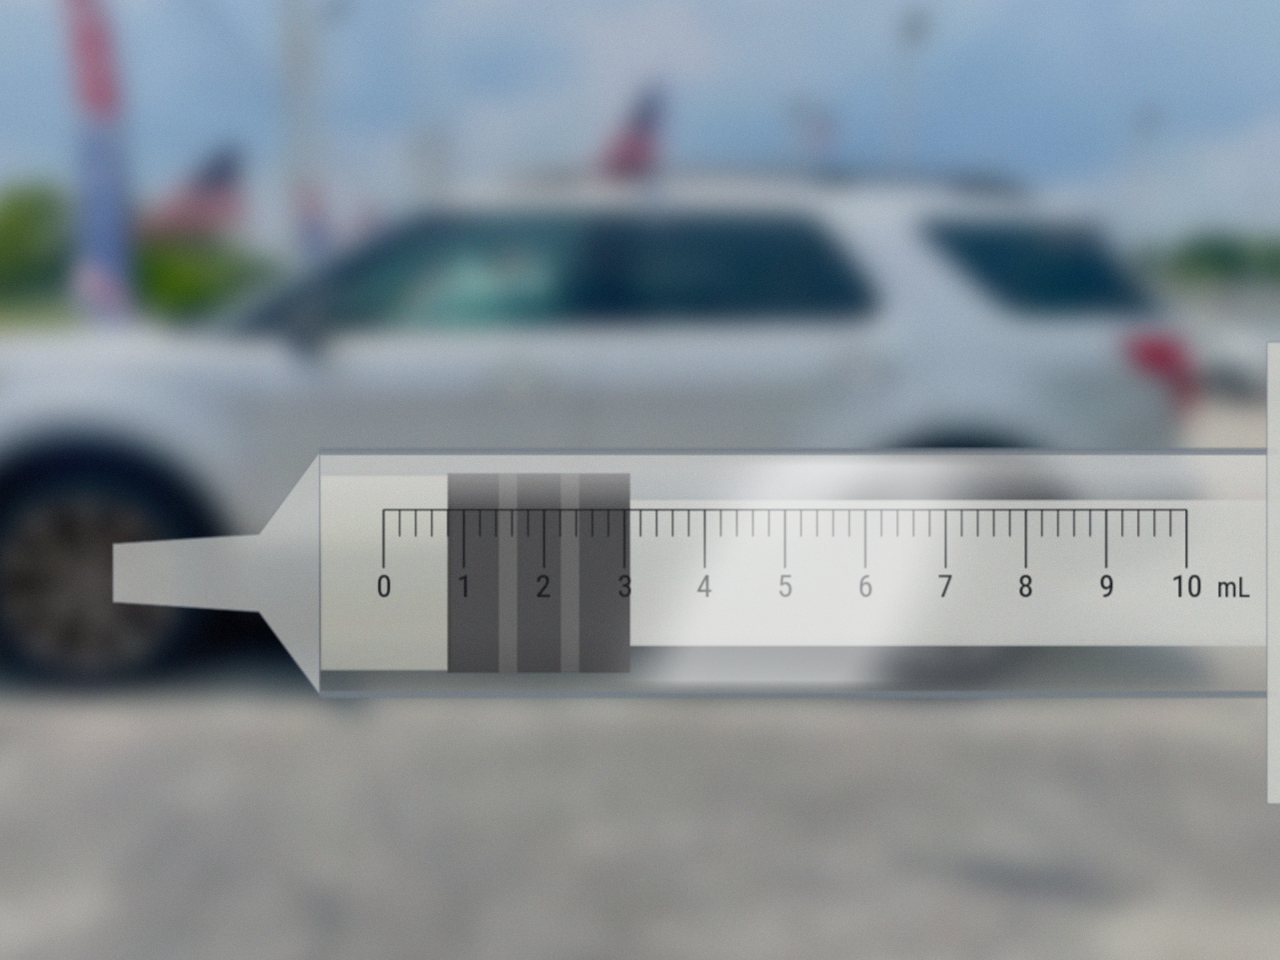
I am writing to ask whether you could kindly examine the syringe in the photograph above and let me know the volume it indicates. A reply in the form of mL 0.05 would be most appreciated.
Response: mL 0.8
